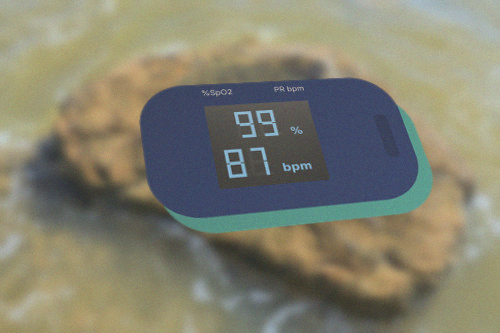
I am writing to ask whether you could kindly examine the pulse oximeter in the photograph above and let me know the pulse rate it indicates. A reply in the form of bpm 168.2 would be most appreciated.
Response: bpm 87
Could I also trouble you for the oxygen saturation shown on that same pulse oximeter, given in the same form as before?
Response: % 99
